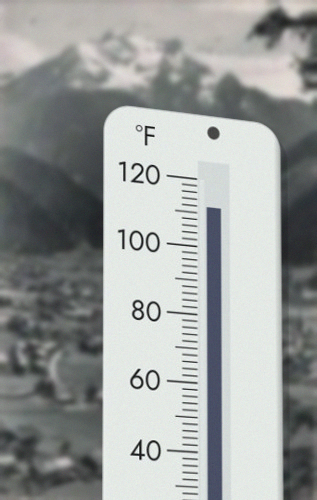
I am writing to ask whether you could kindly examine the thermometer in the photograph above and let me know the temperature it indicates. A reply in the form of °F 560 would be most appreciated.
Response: °F 112
